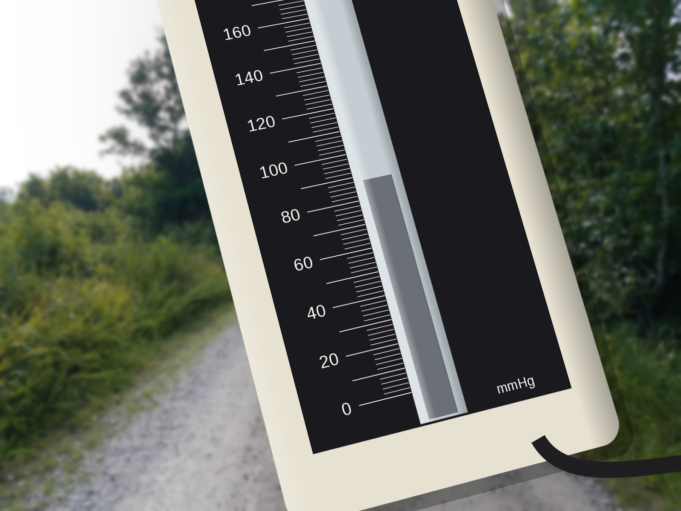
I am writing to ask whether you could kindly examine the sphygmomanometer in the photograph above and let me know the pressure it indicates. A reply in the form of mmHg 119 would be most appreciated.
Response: mmHg 88
